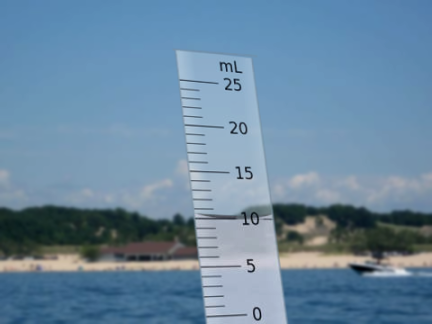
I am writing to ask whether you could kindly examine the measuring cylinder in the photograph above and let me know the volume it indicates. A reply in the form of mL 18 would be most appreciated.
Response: mL 10
